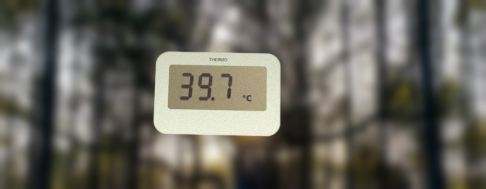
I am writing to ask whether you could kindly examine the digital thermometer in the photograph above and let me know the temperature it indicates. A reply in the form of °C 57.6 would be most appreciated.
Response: °C 39.7
